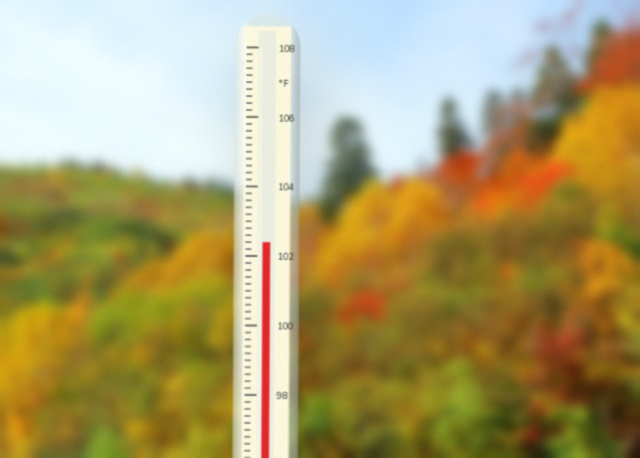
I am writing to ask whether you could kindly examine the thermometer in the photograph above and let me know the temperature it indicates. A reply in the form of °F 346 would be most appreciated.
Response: °F 102.4
